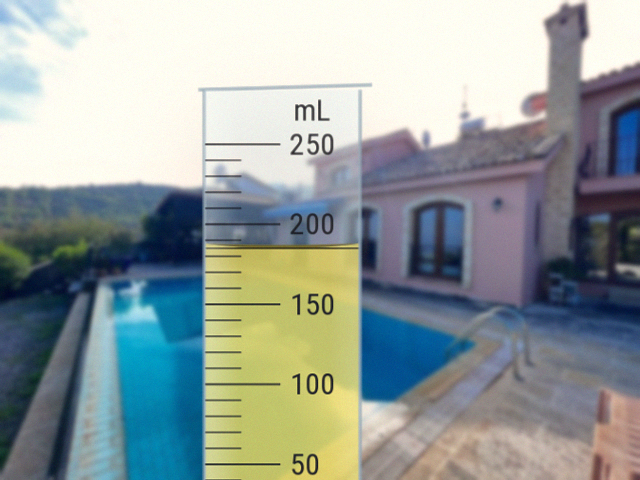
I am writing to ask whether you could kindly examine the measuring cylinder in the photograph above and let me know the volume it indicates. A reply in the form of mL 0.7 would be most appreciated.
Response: mL 185
